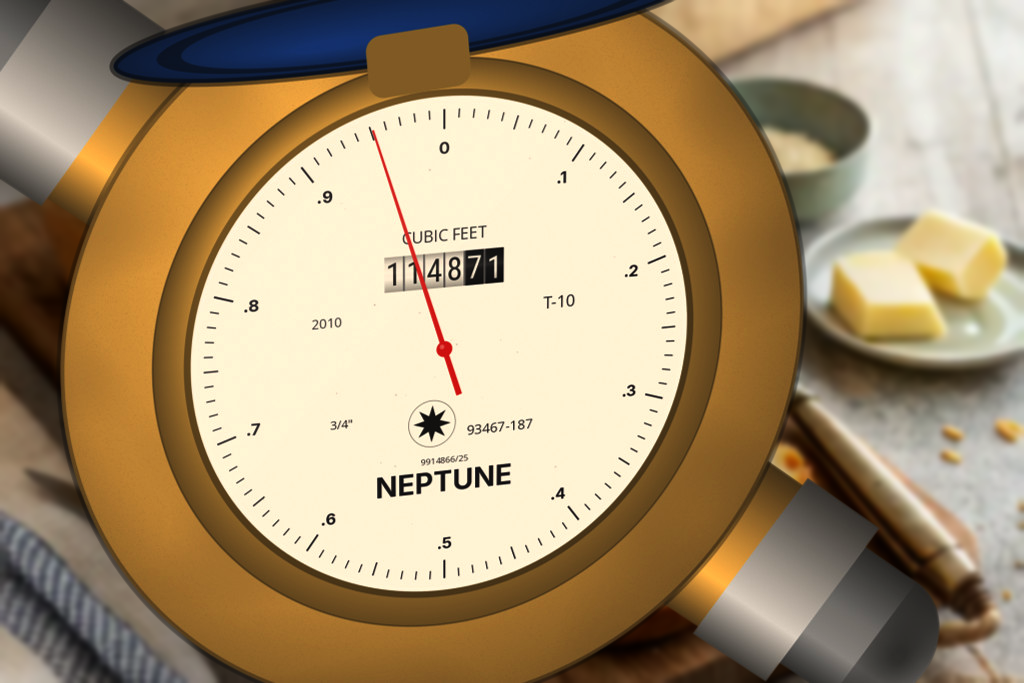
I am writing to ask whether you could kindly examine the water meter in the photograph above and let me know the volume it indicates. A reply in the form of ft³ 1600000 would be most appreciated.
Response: ft³ 114870.95
